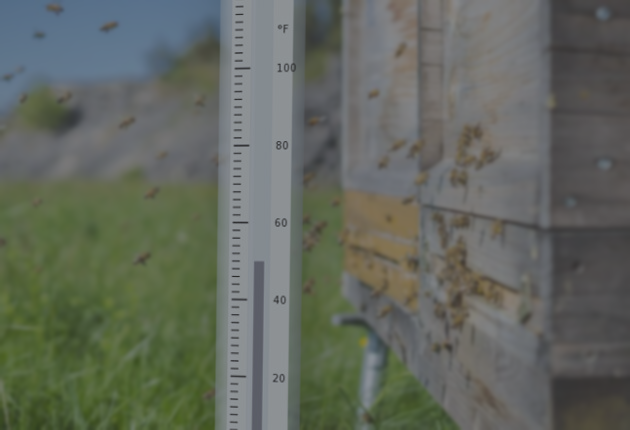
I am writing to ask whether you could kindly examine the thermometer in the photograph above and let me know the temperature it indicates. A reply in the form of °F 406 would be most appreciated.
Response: °F 50
